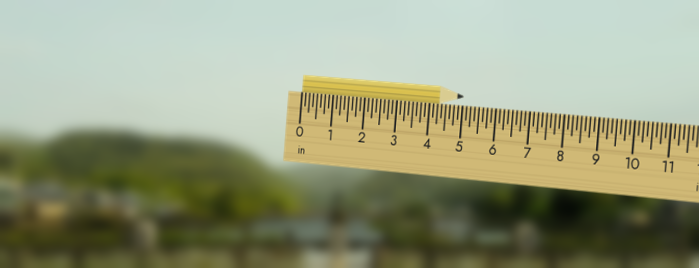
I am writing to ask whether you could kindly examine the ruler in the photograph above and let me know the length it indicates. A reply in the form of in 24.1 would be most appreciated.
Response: in 5
